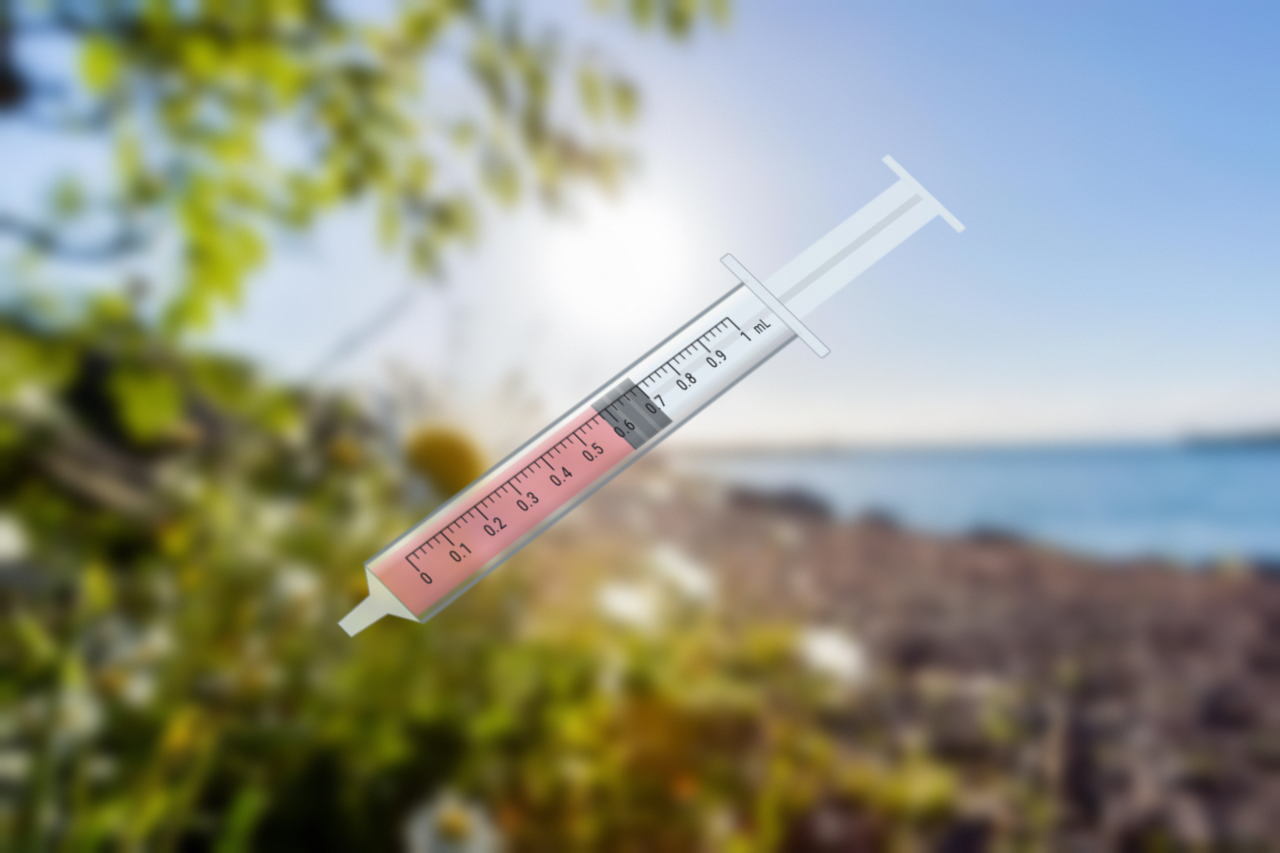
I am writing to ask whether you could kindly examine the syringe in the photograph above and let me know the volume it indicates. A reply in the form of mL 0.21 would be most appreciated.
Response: mL 0.58
